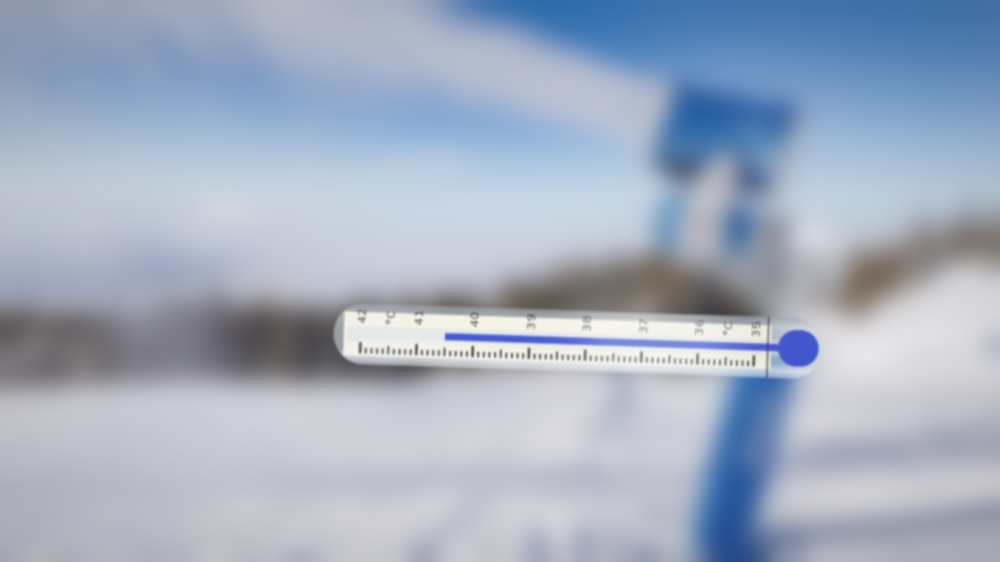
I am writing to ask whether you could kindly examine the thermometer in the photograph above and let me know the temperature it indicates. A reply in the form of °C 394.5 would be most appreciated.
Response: °C 40.5
